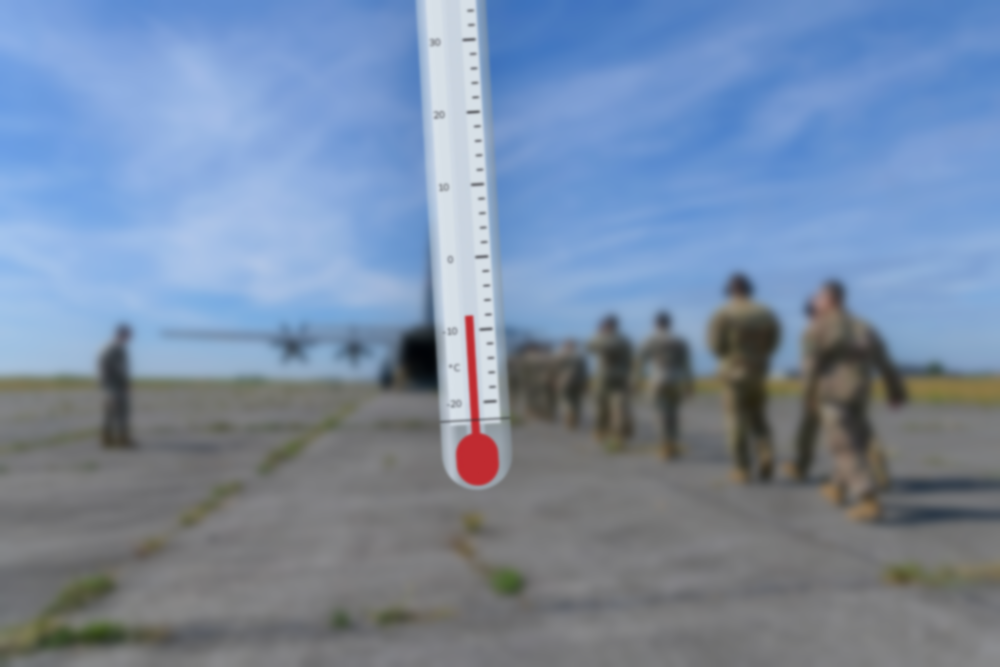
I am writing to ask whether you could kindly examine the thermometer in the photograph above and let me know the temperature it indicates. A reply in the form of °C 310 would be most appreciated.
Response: °C -8
